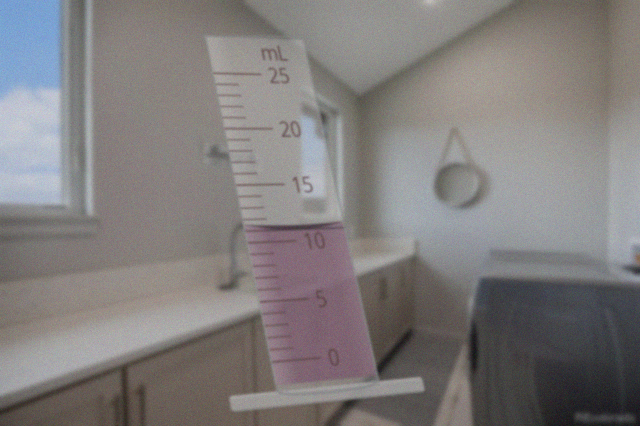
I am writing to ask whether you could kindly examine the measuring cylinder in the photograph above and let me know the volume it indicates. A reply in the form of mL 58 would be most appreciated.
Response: mL 11
